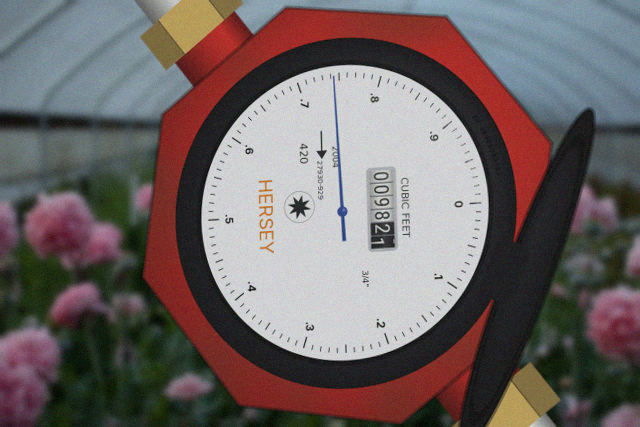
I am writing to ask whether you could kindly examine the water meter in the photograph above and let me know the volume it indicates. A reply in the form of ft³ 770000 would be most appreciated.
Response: ft³ 9820.74
